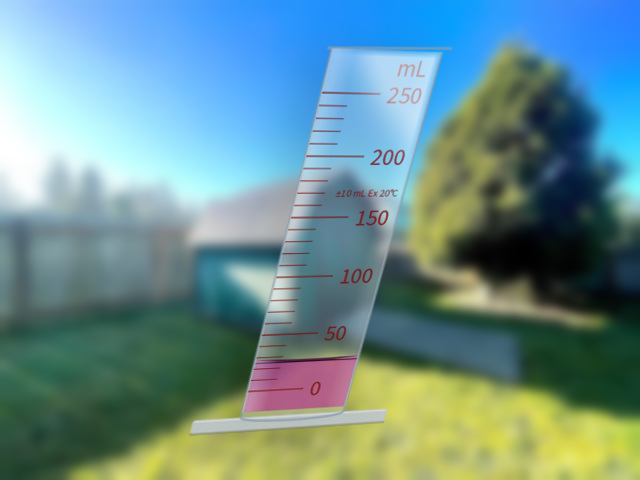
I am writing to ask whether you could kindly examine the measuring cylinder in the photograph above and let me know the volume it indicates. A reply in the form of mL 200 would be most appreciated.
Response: mL 25
